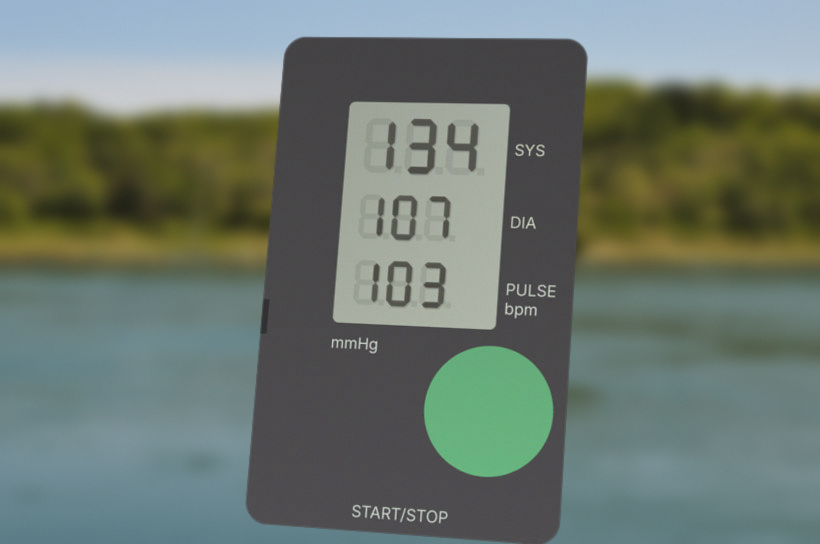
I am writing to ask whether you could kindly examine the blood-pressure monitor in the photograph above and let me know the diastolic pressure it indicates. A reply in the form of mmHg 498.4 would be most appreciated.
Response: mmHg 107
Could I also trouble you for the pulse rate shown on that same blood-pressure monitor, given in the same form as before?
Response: bpm 103
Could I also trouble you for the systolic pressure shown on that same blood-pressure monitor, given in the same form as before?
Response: mmHg 134
